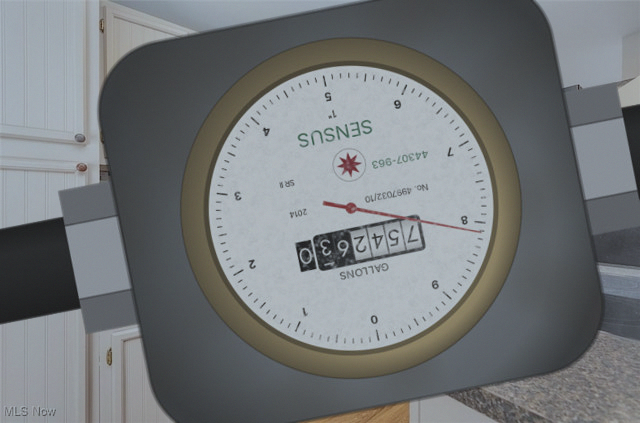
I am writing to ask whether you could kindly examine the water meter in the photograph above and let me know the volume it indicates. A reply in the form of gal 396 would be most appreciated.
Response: gal 7542628.1
